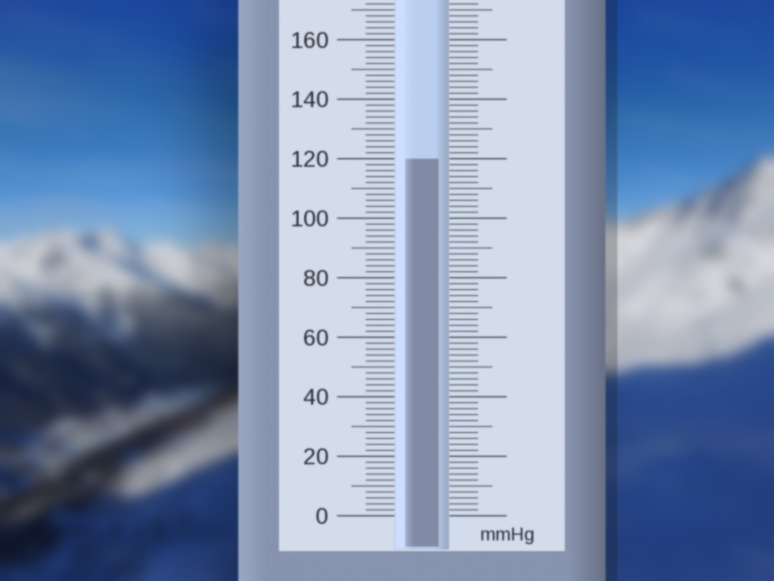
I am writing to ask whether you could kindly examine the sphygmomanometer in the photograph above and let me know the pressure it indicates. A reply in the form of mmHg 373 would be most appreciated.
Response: mmHg 120
